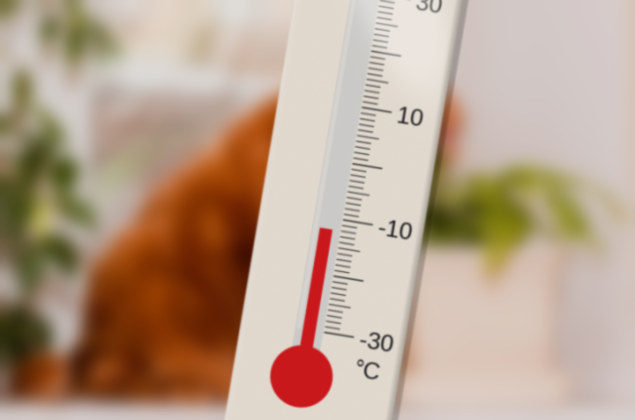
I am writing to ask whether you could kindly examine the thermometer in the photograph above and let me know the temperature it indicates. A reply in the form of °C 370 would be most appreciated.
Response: °C -12
